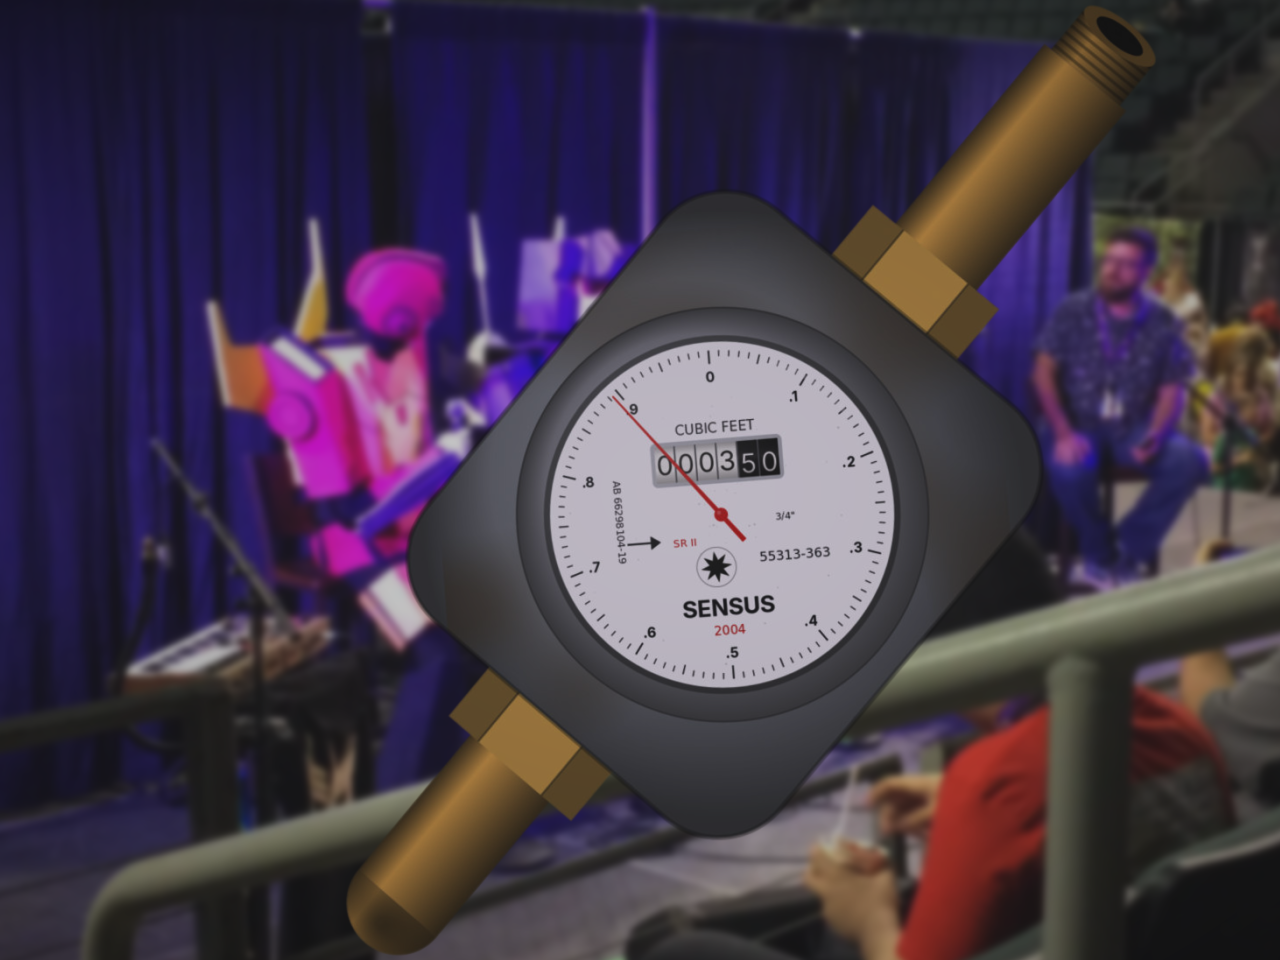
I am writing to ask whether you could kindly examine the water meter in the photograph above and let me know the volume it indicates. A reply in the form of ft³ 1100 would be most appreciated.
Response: ft³ 349.89
